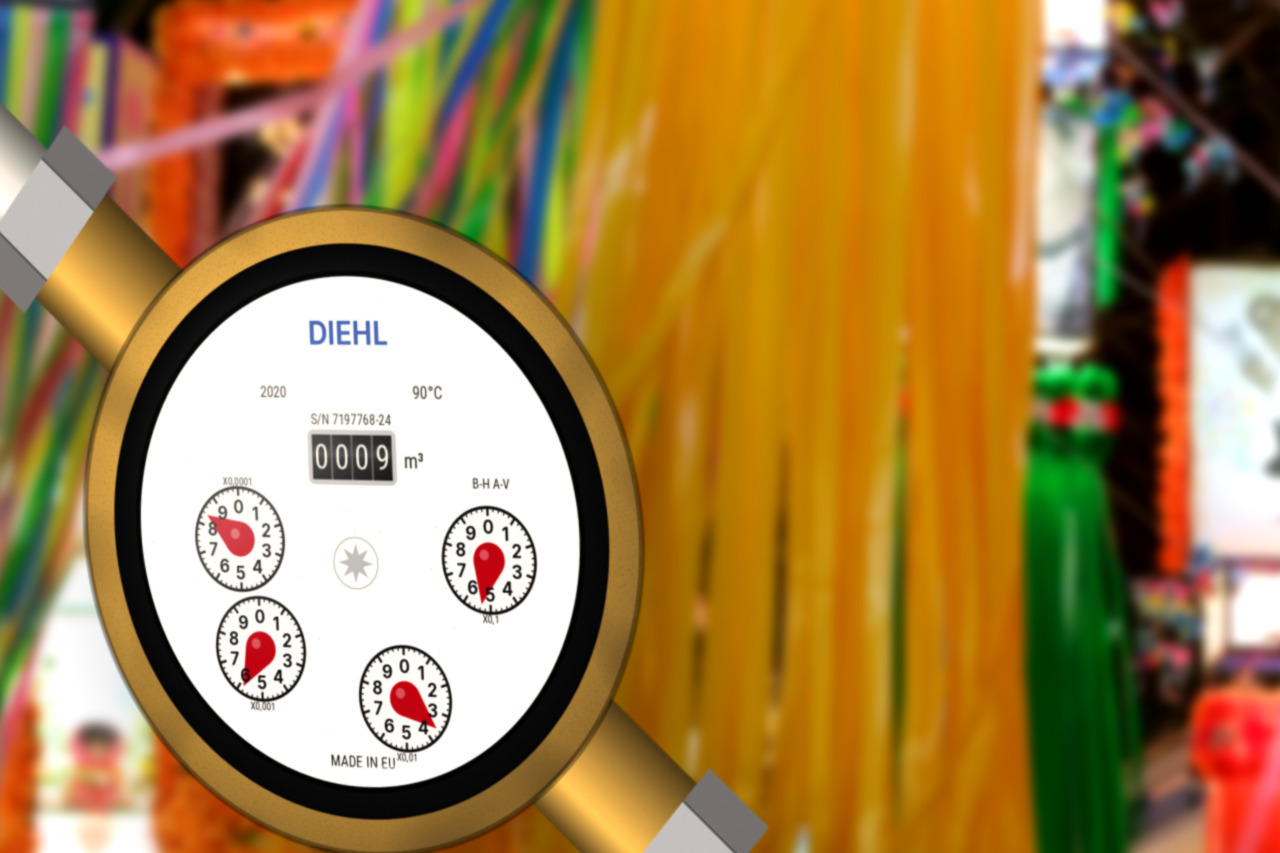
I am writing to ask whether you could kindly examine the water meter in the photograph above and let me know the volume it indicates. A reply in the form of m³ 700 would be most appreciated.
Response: m³ 9.5358
